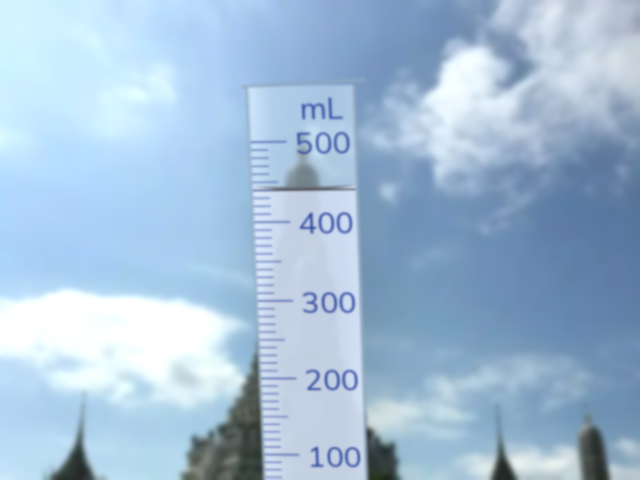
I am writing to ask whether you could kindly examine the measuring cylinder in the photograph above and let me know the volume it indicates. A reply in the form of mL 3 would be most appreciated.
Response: mL 440
